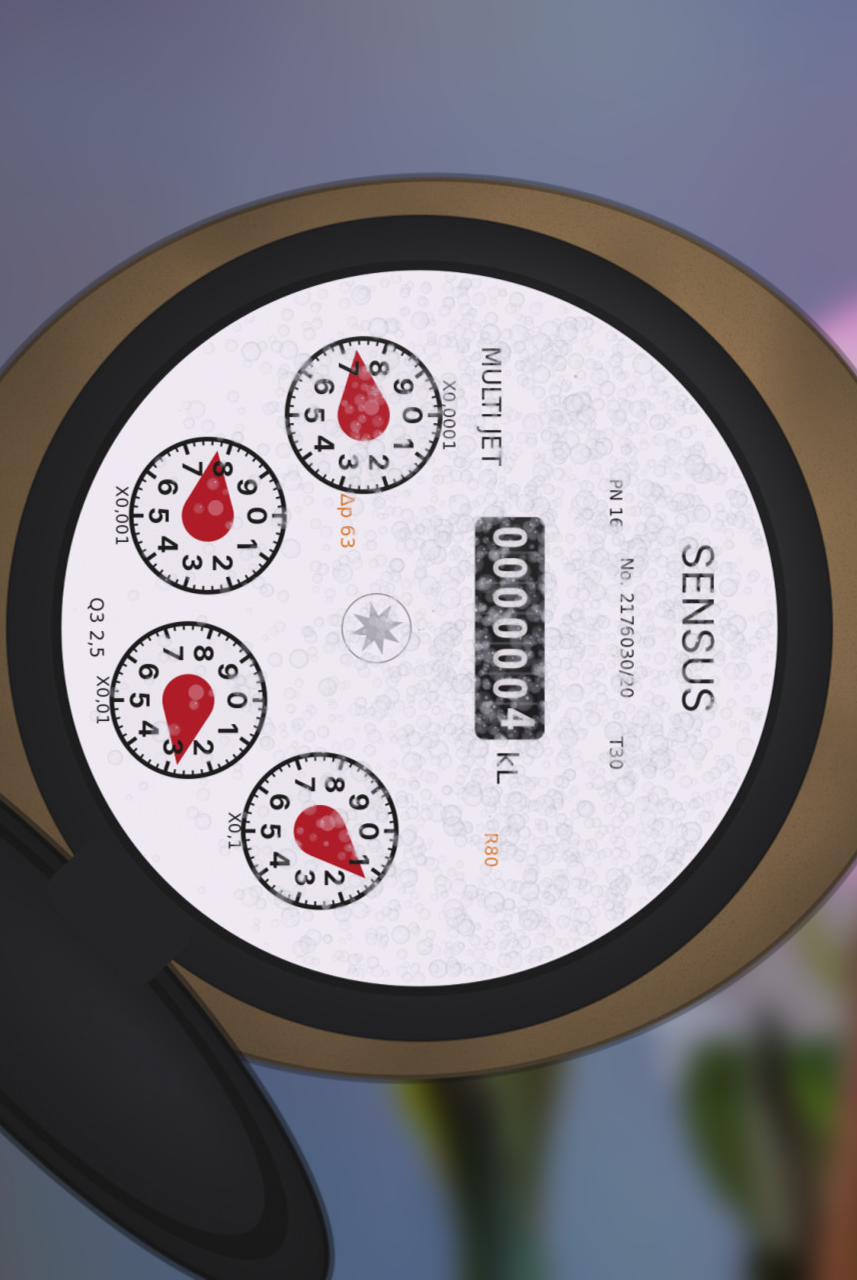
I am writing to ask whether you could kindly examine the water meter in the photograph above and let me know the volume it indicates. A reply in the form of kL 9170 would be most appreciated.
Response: kL 4.1277
